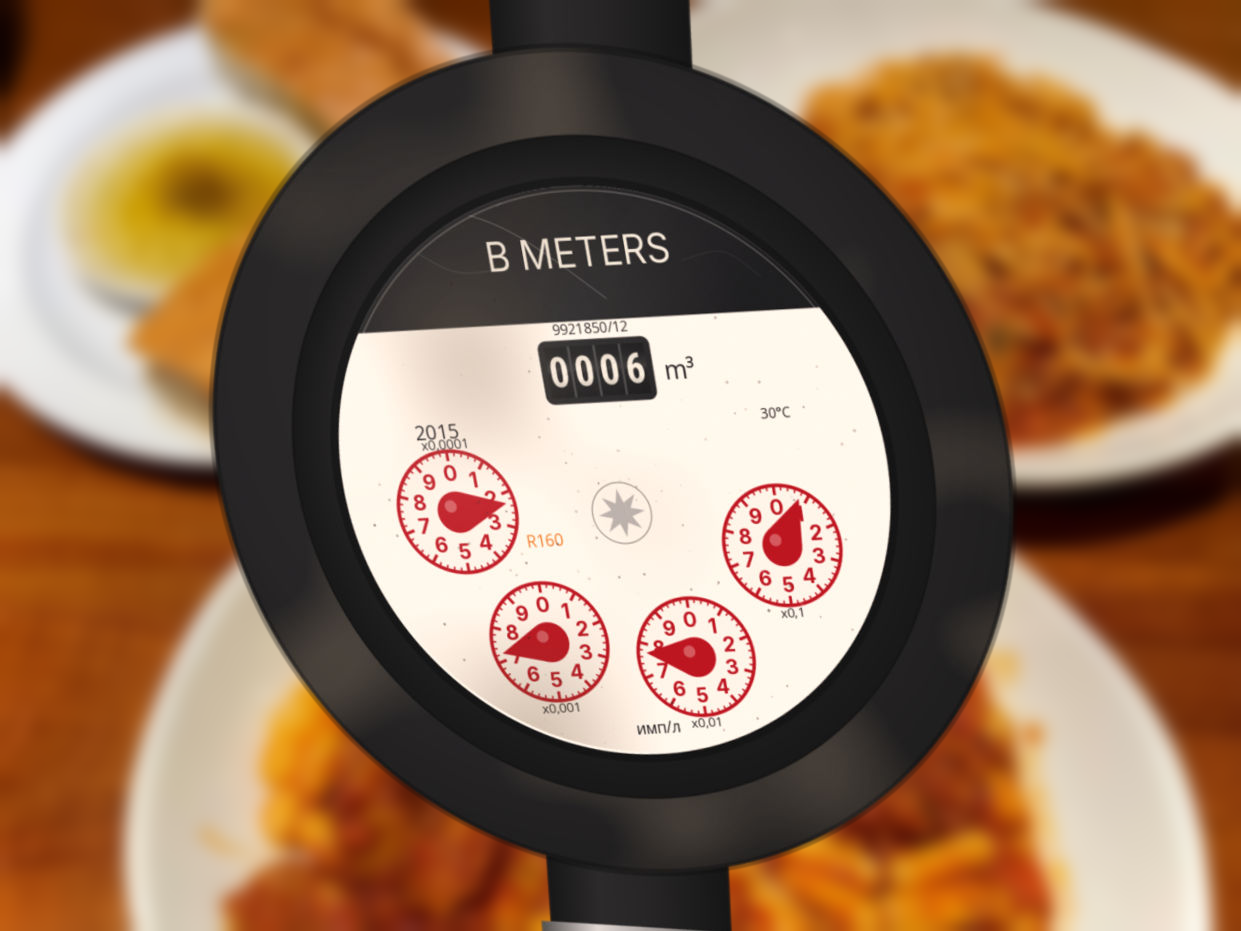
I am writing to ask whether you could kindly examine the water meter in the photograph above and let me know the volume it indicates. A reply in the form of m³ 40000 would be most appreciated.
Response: m³ 6.0772
